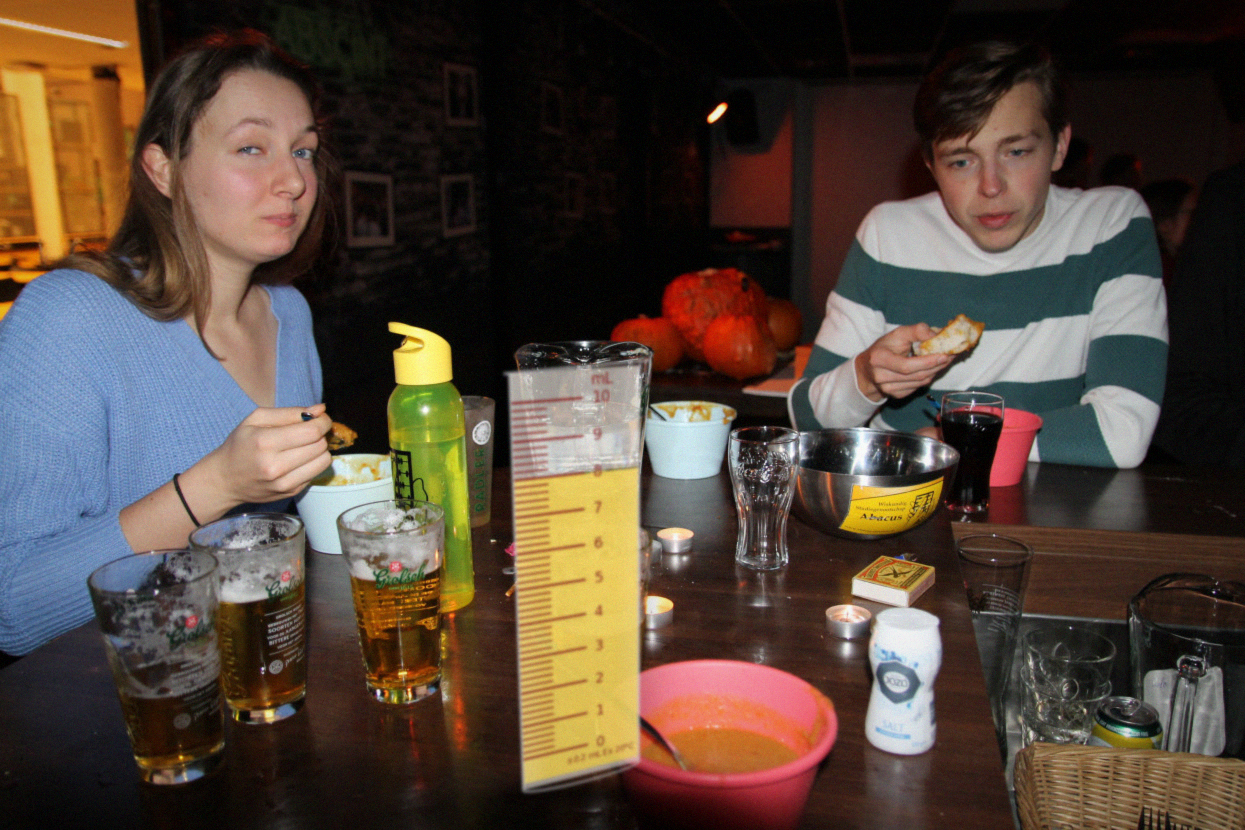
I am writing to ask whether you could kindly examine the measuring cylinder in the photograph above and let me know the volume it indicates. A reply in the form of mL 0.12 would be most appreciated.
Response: mL 8
